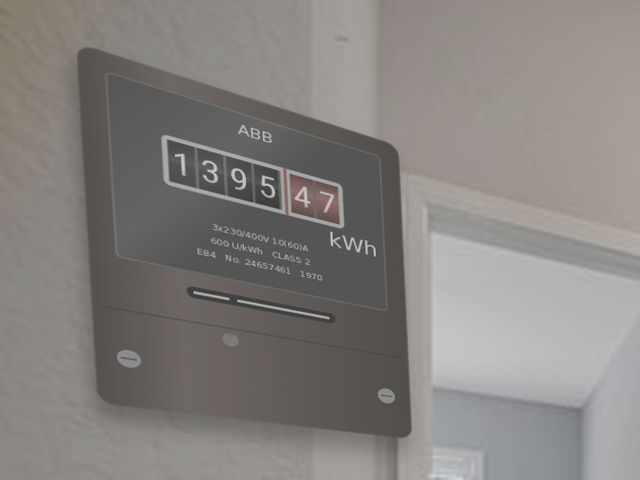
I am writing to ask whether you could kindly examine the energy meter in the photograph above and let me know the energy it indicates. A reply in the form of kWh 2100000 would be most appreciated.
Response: kWh 1395.47
